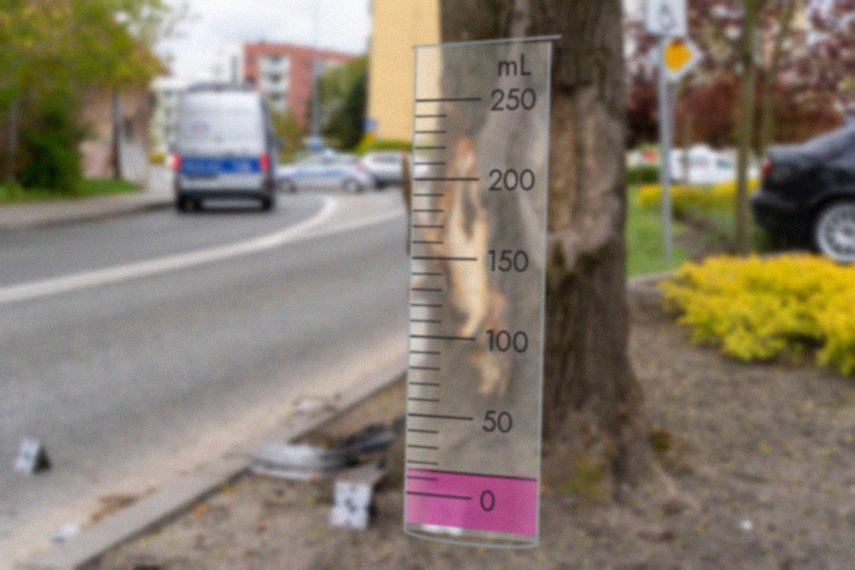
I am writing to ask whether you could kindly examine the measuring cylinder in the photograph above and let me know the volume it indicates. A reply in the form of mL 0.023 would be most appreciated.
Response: mL 15
